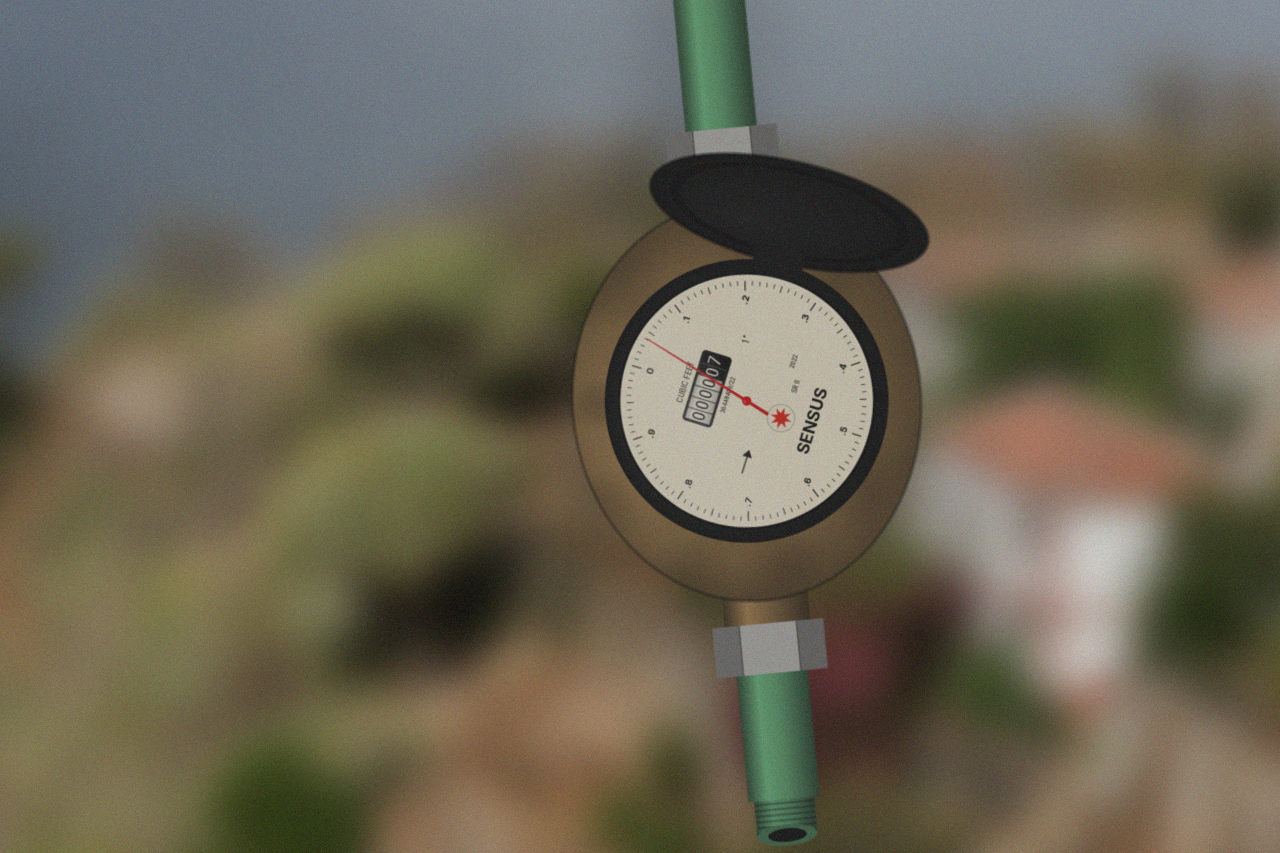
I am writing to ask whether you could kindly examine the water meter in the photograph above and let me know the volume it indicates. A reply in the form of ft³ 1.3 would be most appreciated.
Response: ft³ 7.04
